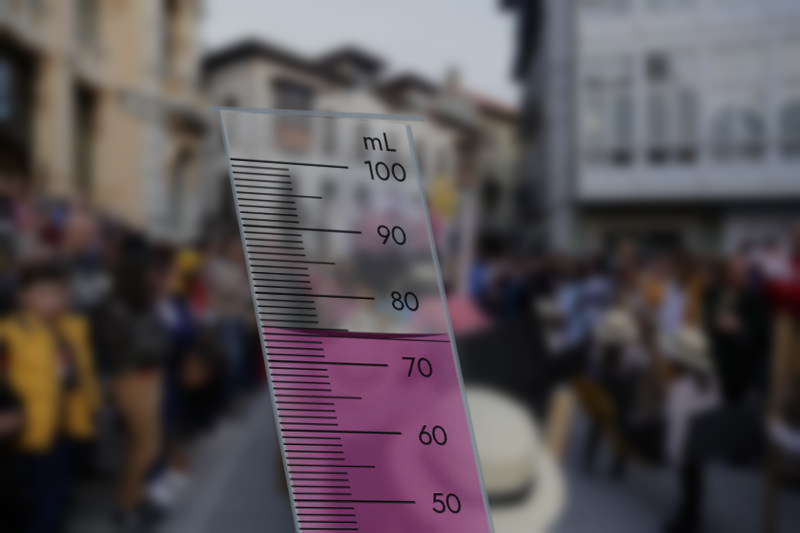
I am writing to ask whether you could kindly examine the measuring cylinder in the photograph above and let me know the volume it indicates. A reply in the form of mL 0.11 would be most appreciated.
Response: mL 74
